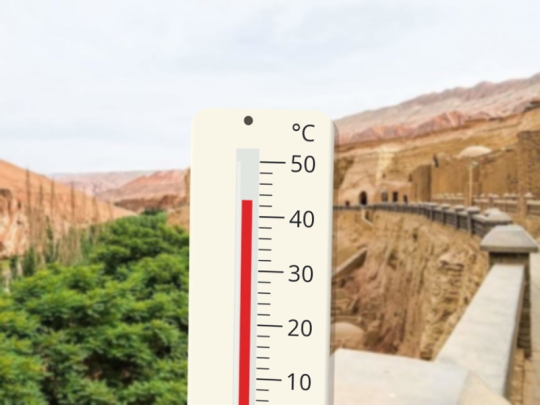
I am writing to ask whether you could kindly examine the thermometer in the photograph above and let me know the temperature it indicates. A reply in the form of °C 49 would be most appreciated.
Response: °C 43
